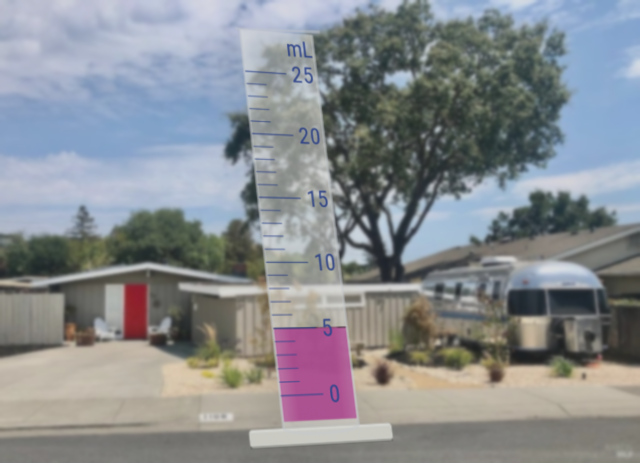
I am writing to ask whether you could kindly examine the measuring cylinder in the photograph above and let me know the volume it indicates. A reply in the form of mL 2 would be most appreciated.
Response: mL 5
